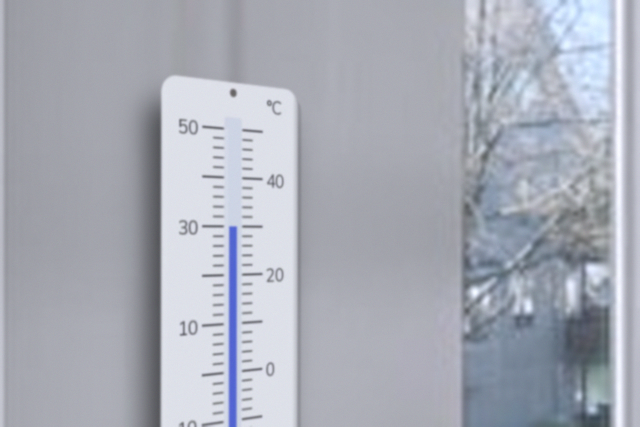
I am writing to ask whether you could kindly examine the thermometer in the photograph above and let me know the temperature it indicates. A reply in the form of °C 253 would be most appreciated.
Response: °C 30
